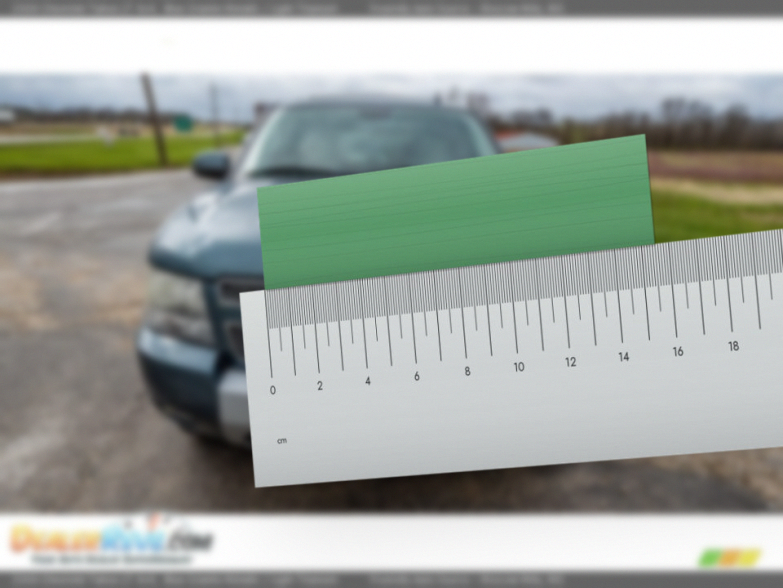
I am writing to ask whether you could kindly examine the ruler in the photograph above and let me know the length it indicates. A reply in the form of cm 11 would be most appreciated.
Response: cm 15.5
